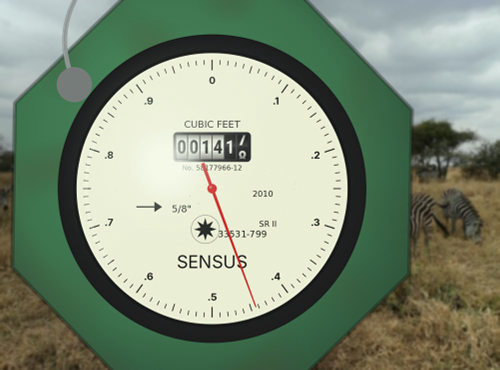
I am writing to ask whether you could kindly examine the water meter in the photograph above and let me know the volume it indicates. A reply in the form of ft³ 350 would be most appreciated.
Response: ft³ 1417.44
